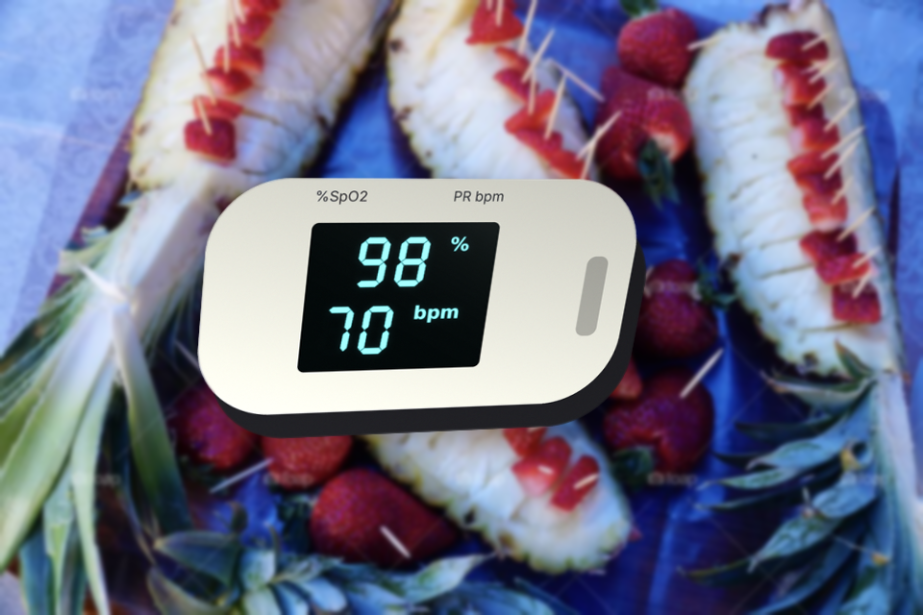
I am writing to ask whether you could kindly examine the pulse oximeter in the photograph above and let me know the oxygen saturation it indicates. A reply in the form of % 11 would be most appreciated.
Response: % 98
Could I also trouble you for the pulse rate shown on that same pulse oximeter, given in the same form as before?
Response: bpm 70
